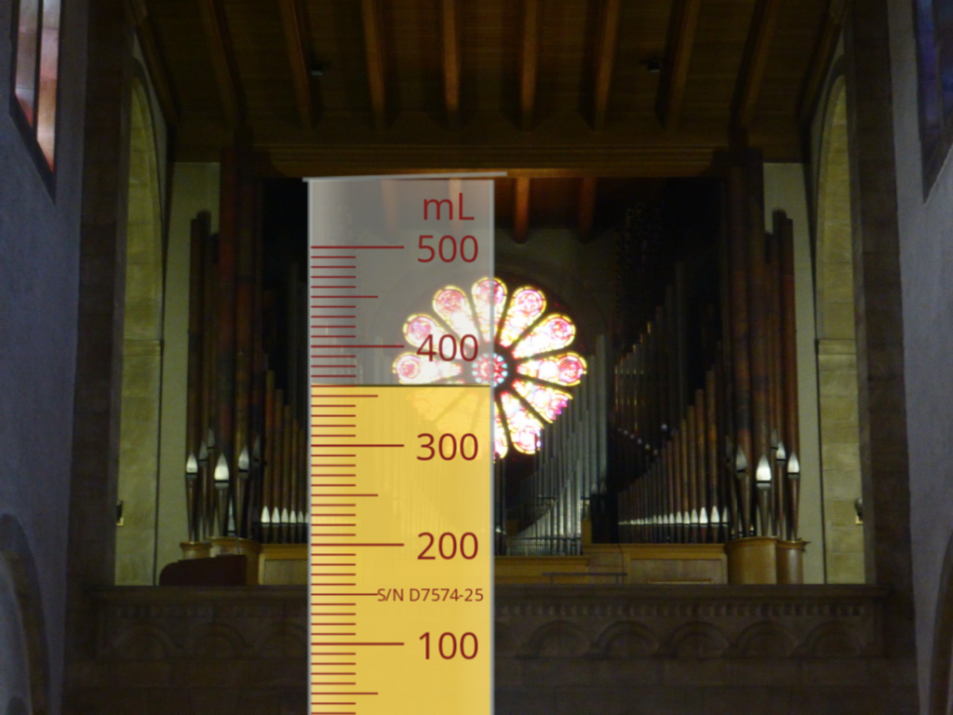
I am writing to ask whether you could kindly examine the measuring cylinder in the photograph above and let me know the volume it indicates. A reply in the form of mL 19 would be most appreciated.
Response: mL 360
